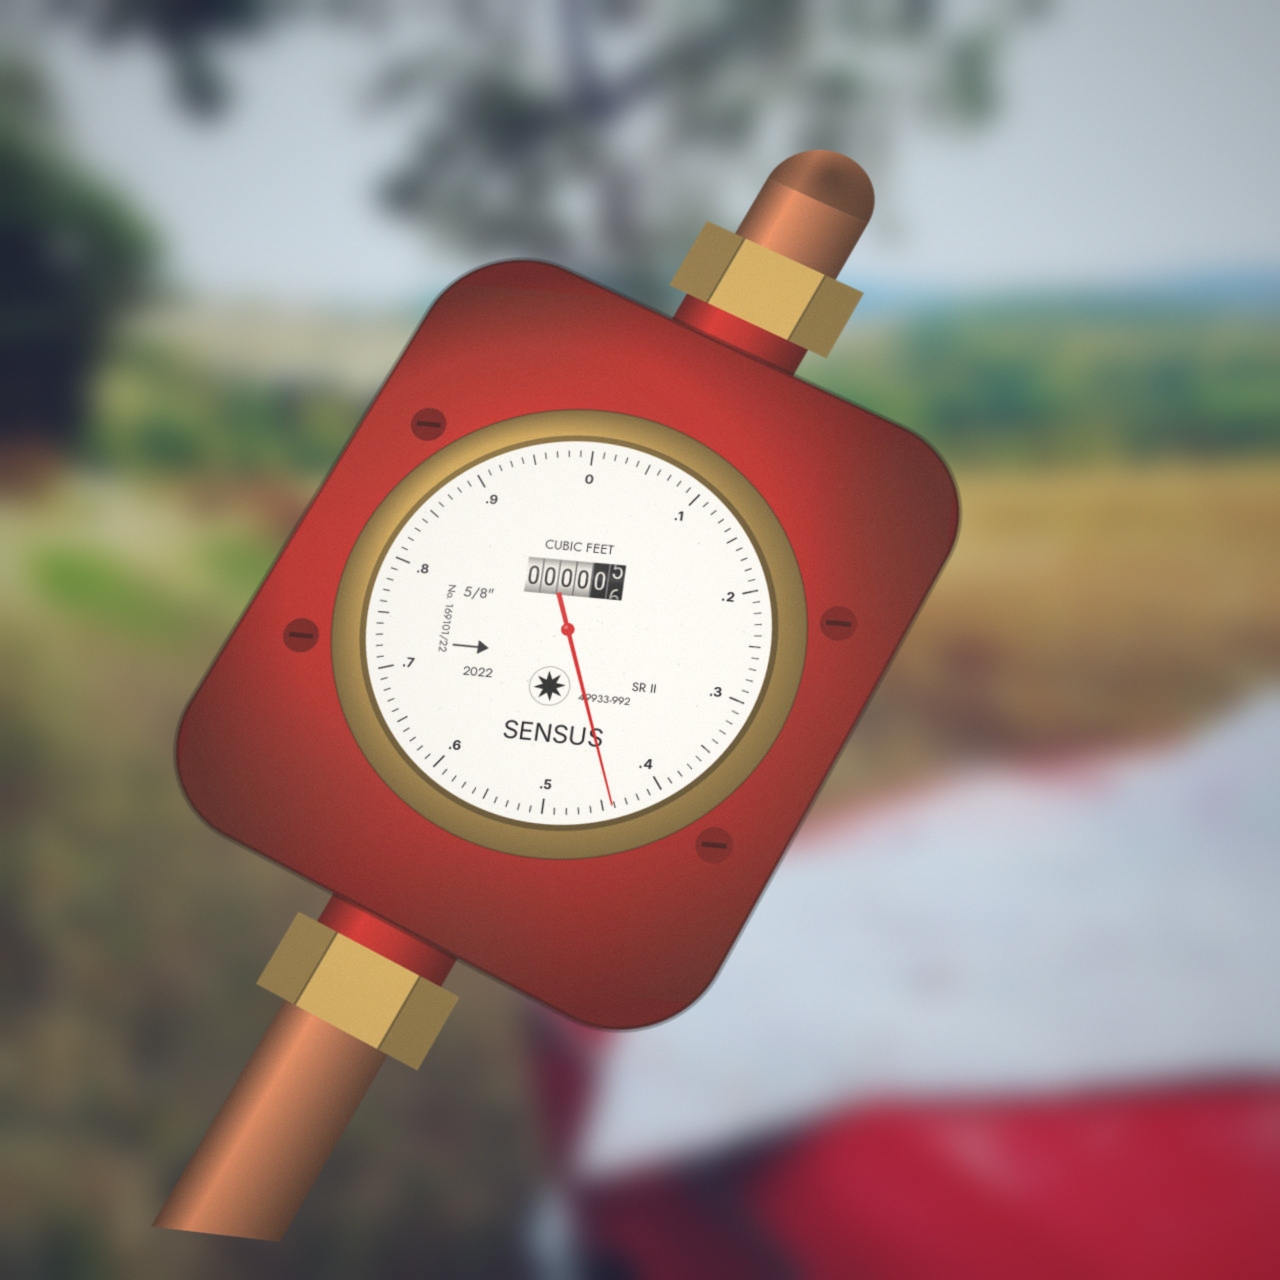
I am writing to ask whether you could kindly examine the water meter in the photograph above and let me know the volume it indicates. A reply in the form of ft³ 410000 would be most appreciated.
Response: ft³ 5.44
